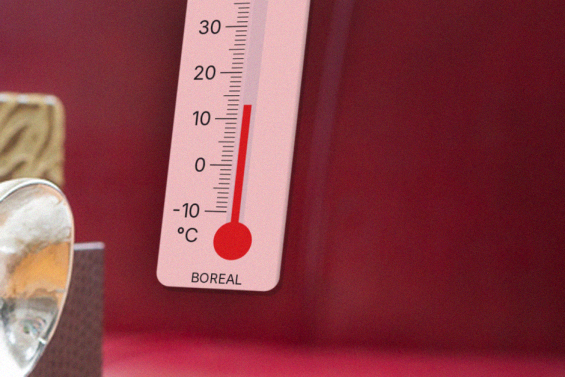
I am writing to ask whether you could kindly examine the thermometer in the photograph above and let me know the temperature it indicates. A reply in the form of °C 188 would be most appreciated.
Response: °C 13
